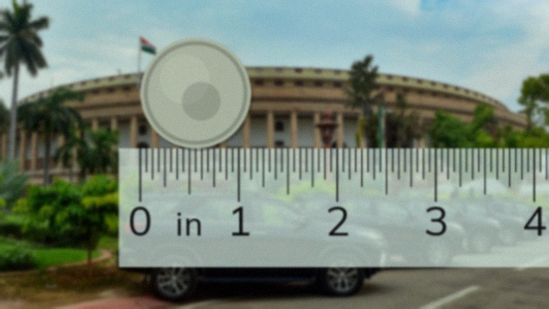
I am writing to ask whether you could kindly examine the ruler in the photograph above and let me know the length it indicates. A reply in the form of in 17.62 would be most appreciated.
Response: in 1.125
